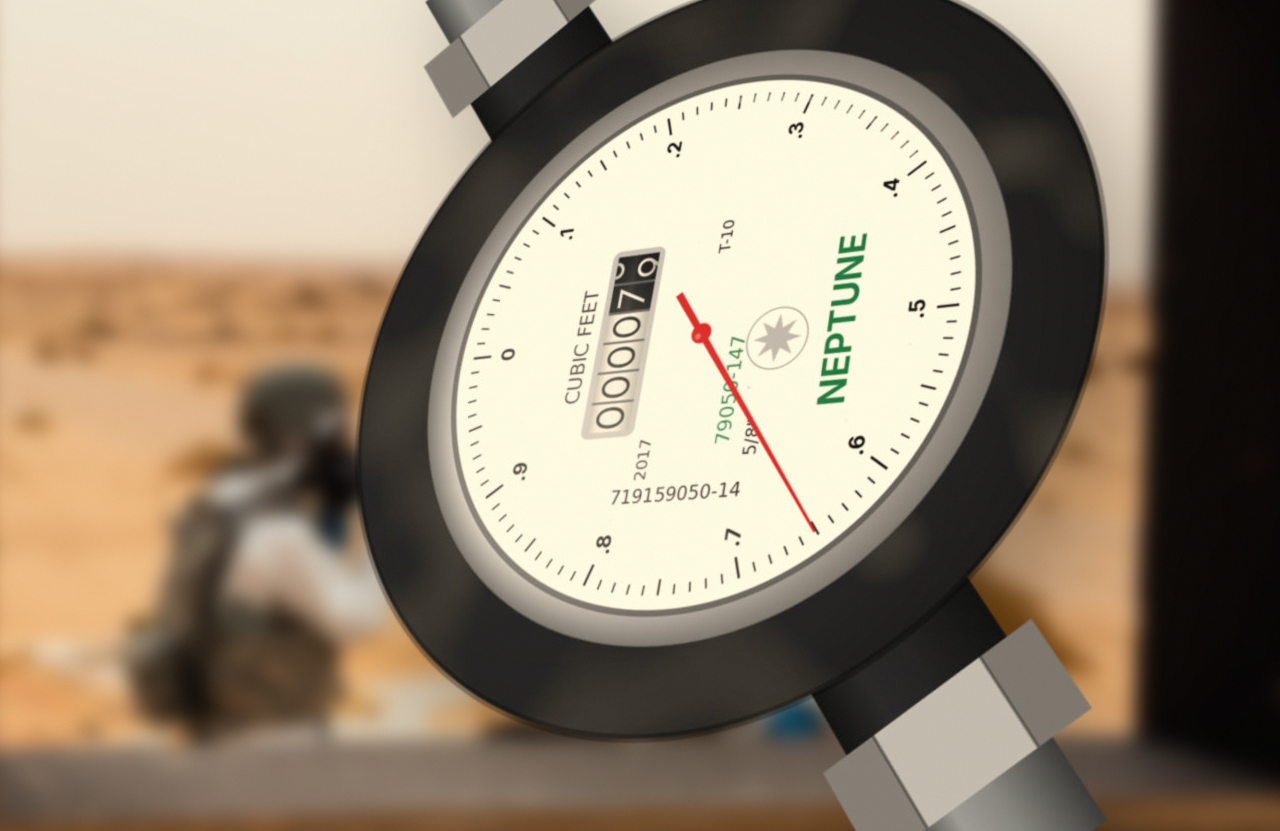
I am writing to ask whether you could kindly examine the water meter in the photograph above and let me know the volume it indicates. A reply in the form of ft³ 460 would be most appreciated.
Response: ft³ 78.65
